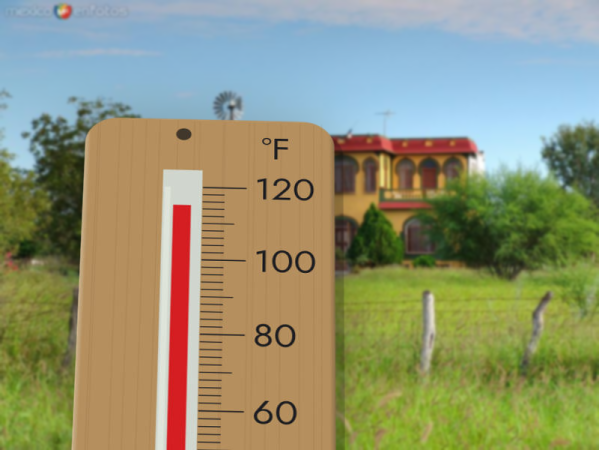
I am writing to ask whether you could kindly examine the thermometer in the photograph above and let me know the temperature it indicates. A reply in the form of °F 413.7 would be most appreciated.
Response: °F 115
